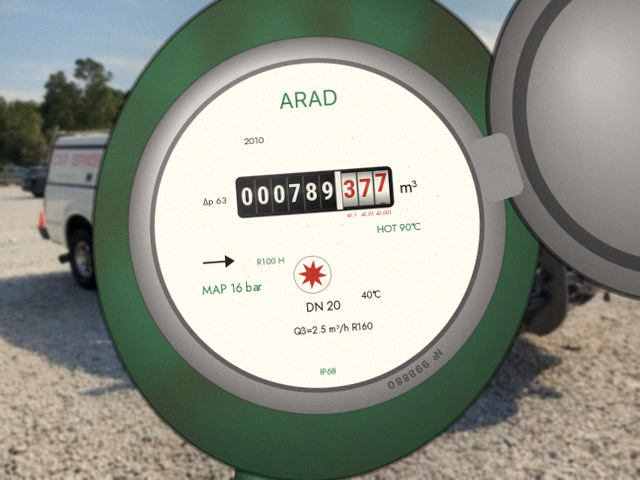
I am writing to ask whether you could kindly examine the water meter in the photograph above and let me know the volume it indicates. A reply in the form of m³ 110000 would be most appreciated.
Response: m³ 789.377
